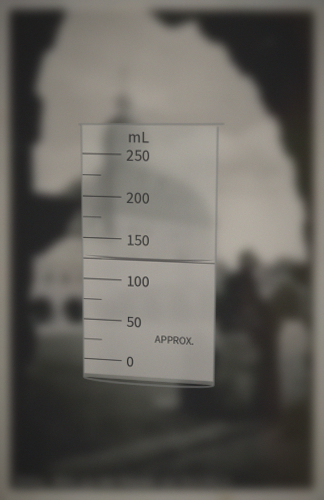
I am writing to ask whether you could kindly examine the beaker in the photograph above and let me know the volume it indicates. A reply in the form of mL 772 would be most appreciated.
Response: mL 125
